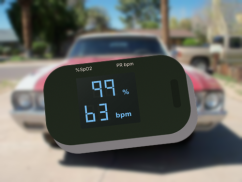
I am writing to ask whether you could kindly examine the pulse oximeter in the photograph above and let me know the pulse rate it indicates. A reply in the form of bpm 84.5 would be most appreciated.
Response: bpm 63
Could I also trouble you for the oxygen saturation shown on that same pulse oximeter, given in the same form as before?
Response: % 99
